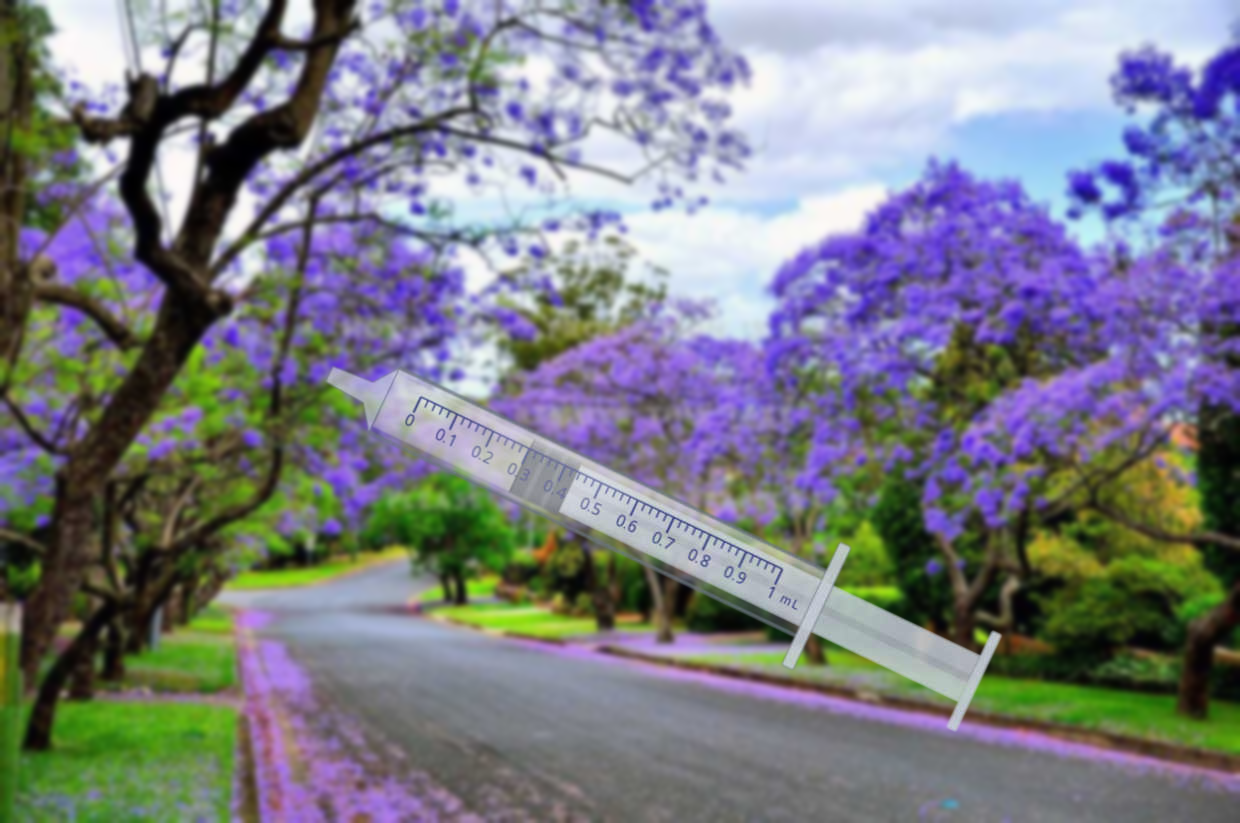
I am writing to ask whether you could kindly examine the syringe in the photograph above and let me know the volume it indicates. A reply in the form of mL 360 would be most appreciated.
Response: mL 0.3
